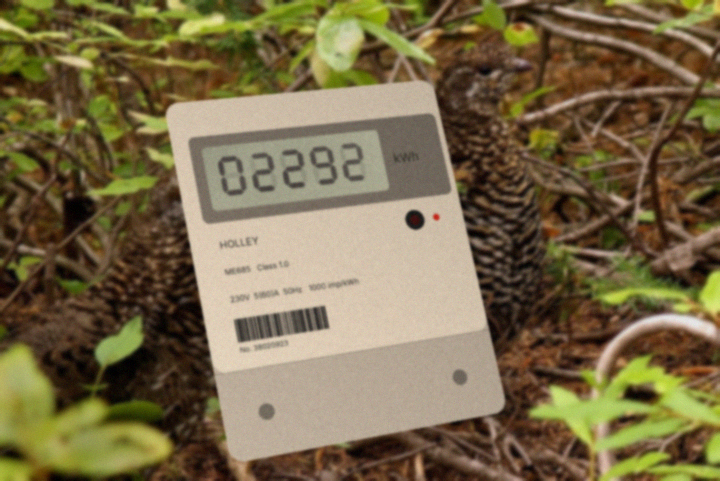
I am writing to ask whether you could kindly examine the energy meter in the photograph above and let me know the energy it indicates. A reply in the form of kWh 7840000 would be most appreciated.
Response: kWh 2292
